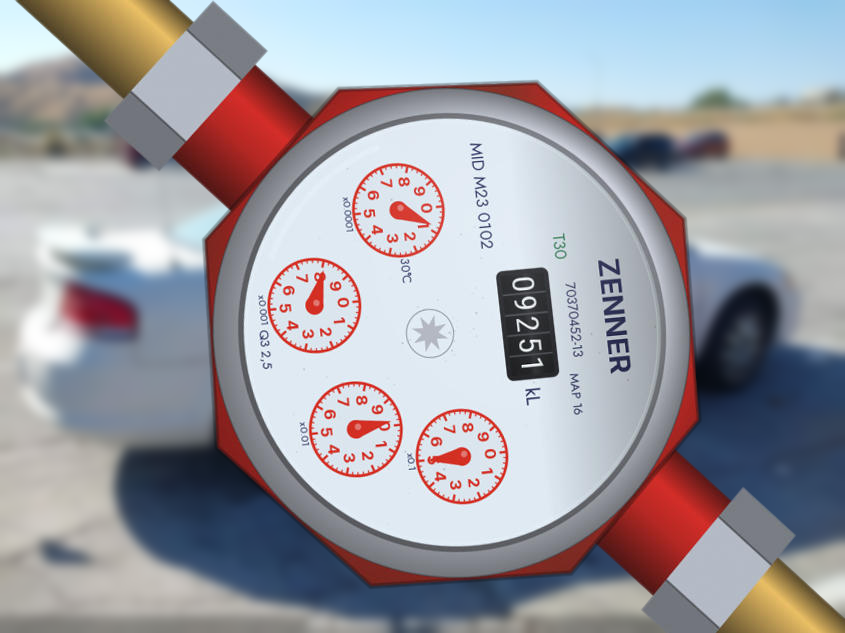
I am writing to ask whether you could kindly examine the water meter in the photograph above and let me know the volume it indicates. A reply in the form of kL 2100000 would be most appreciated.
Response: kL 9251.4980
